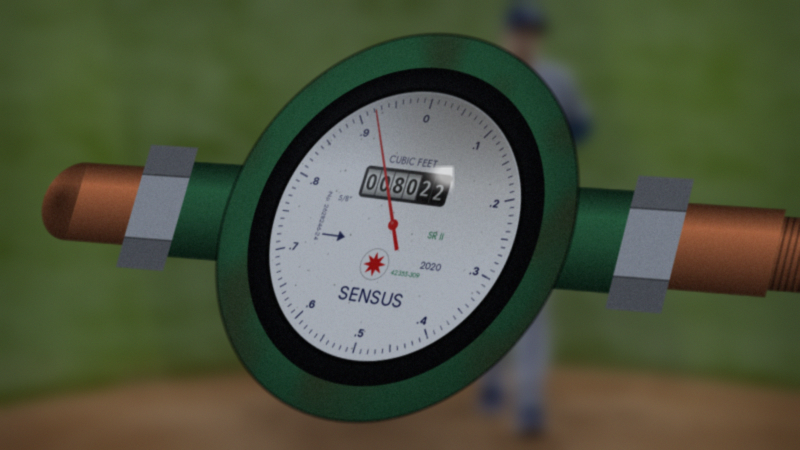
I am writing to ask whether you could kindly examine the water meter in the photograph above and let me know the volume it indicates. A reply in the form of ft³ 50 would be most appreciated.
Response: ft³ 8021.92
